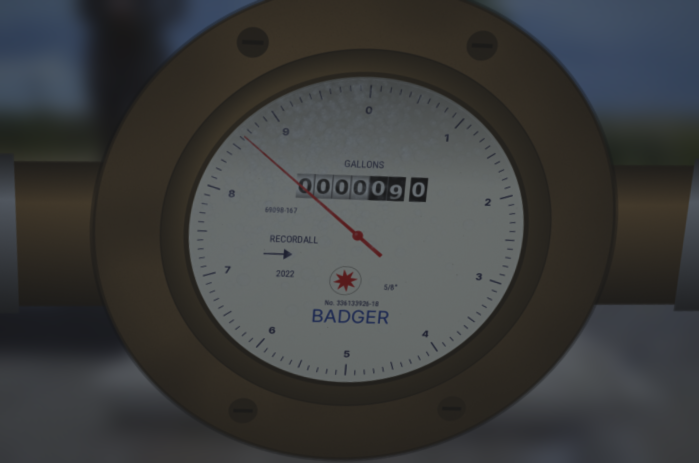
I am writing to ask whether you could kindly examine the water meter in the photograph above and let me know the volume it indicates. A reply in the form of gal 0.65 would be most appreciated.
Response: gal 88.6
